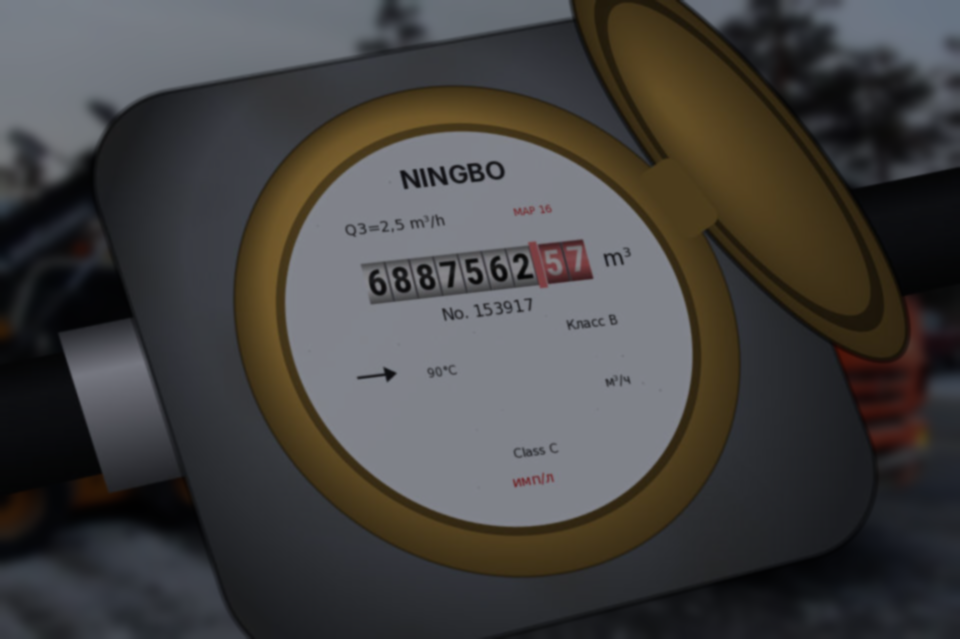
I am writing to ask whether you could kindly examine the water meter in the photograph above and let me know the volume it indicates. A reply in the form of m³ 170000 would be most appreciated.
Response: m³ 6887562.57
